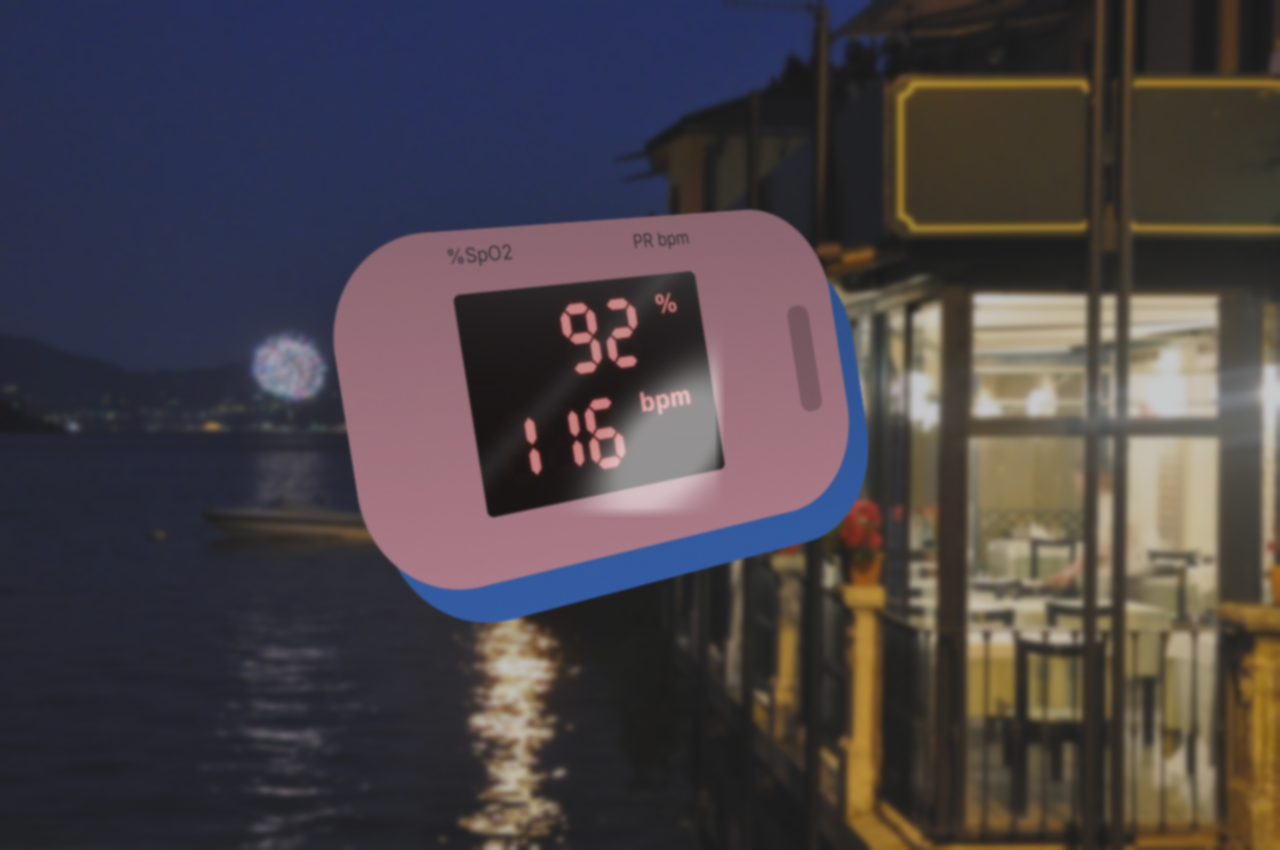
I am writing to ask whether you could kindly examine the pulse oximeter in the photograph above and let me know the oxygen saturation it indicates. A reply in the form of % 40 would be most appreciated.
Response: % 92
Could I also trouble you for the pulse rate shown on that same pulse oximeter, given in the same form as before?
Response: bpm 116
